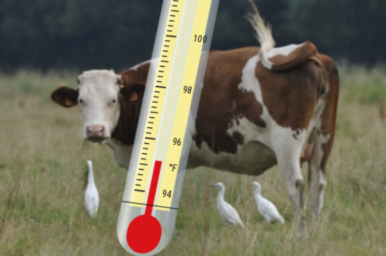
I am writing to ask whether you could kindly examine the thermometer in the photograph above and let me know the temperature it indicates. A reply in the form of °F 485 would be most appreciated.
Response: °F 95.2
